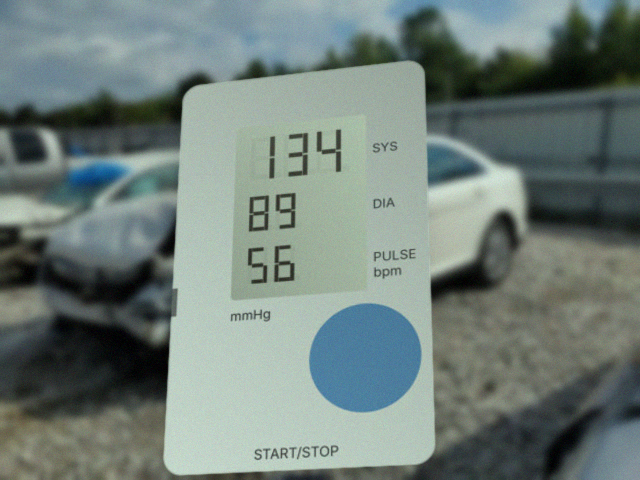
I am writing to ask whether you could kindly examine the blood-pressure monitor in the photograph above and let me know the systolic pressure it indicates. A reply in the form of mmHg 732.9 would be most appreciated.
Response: mmHg 134
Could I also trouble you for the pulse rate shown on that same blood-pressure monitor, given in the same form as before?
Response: bpm 56
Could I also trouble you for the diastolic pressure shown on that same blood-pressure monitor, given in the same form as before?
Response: mmHg 89
